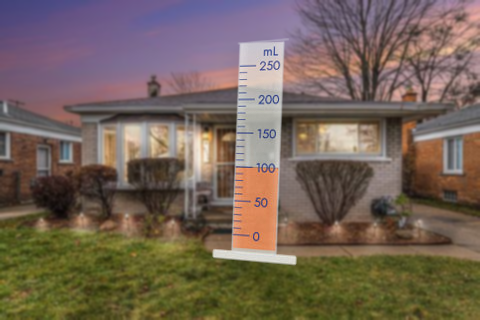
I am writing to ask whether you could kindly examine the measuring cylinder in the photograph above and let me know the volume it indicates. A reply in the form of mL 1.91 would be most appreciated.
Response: mL 100
